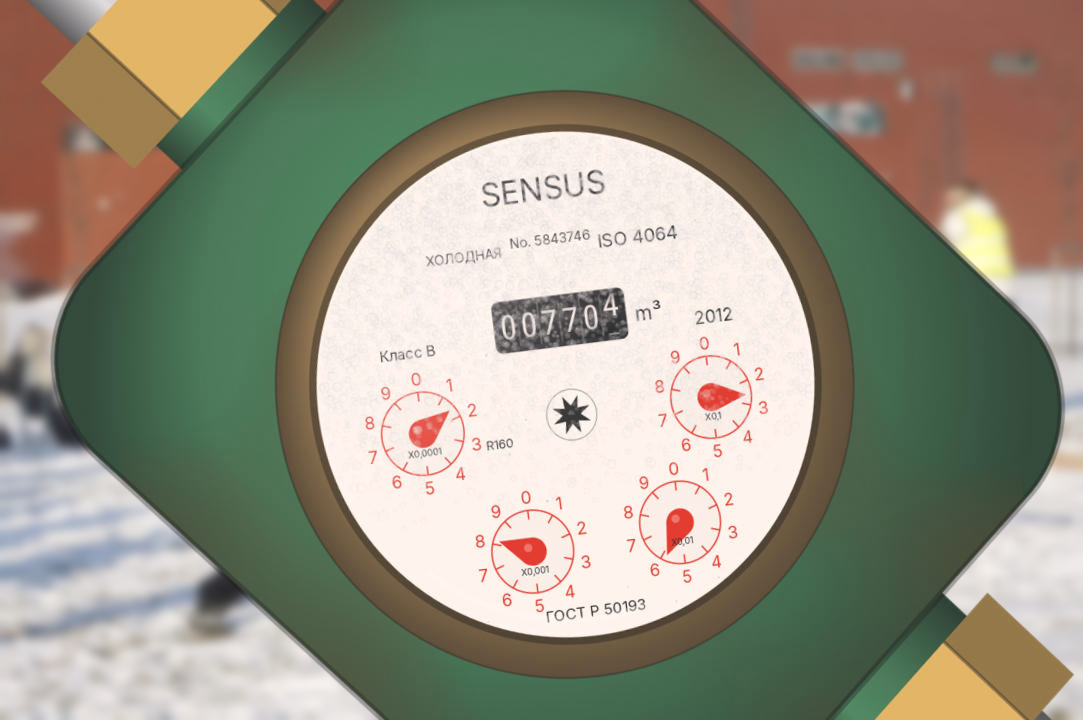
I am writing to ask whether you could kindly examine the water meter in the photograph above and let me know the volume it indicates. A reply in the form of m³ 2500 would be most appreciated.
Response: m³ 7704.2581
